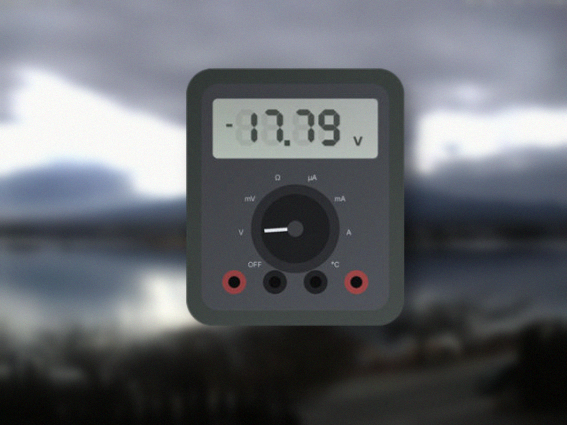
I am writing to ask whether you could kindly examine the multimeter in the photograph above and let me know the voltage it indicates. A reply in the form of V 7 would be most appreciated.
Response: V -17.79
